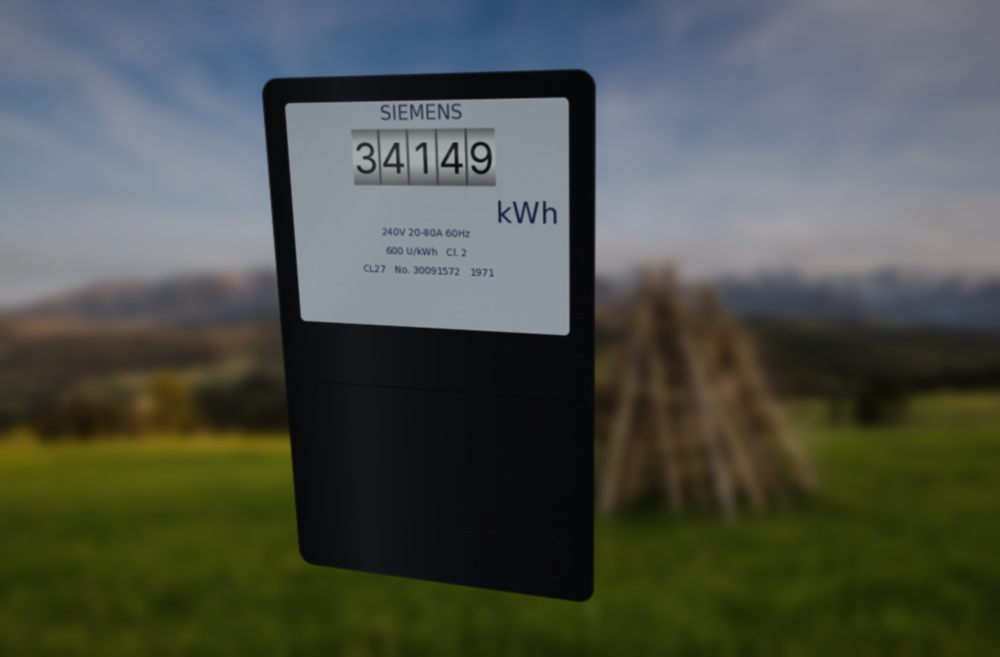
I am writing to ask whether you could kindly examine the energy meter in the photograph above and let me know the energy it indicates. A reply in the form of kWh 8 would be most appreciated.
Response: kWh 34149
